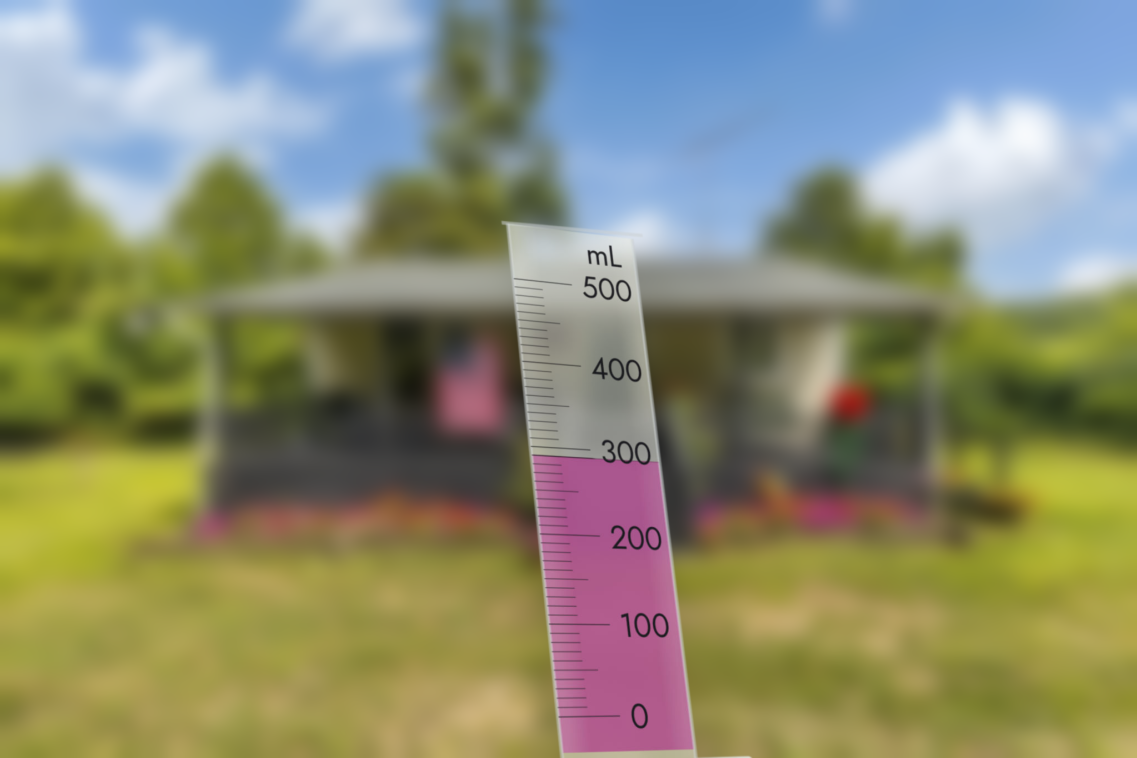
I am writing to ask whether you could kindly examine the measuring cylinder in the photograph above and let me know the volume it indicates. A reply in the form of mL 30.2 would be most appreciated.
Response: mL 290
